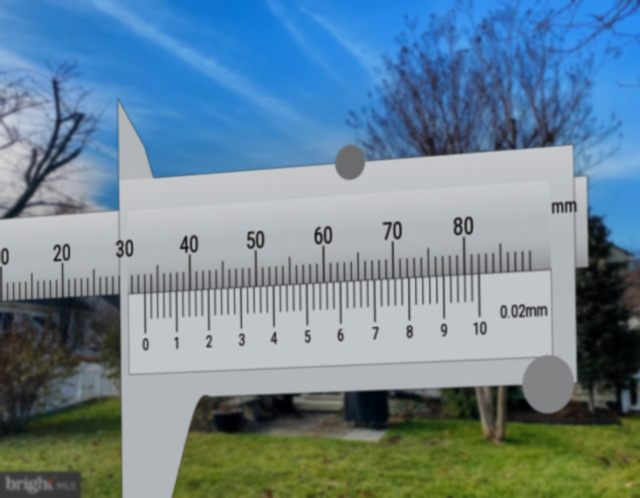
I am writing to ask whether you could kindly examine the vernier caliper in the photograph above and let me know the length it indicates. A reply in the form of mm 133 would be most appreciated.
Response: mm 33.0
